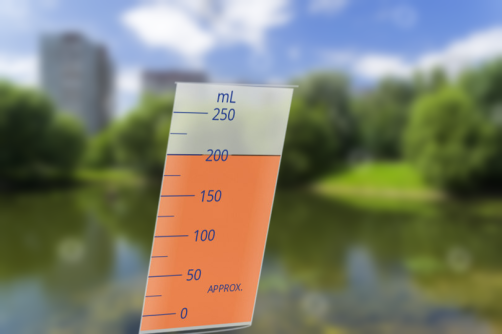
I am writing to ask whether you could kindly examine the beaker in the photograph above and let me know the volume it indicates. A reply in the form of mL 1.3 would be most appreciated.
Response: mL 200
